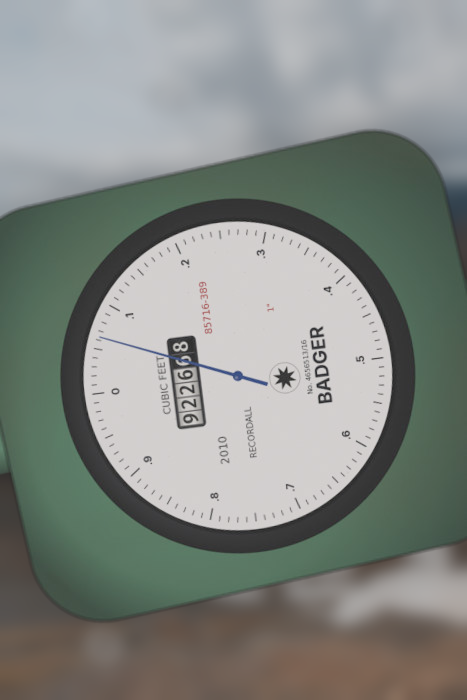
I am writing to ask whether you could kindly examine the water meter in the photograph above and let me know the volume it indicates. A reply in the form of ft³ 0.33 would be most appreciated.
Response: ft³ 922668.06
